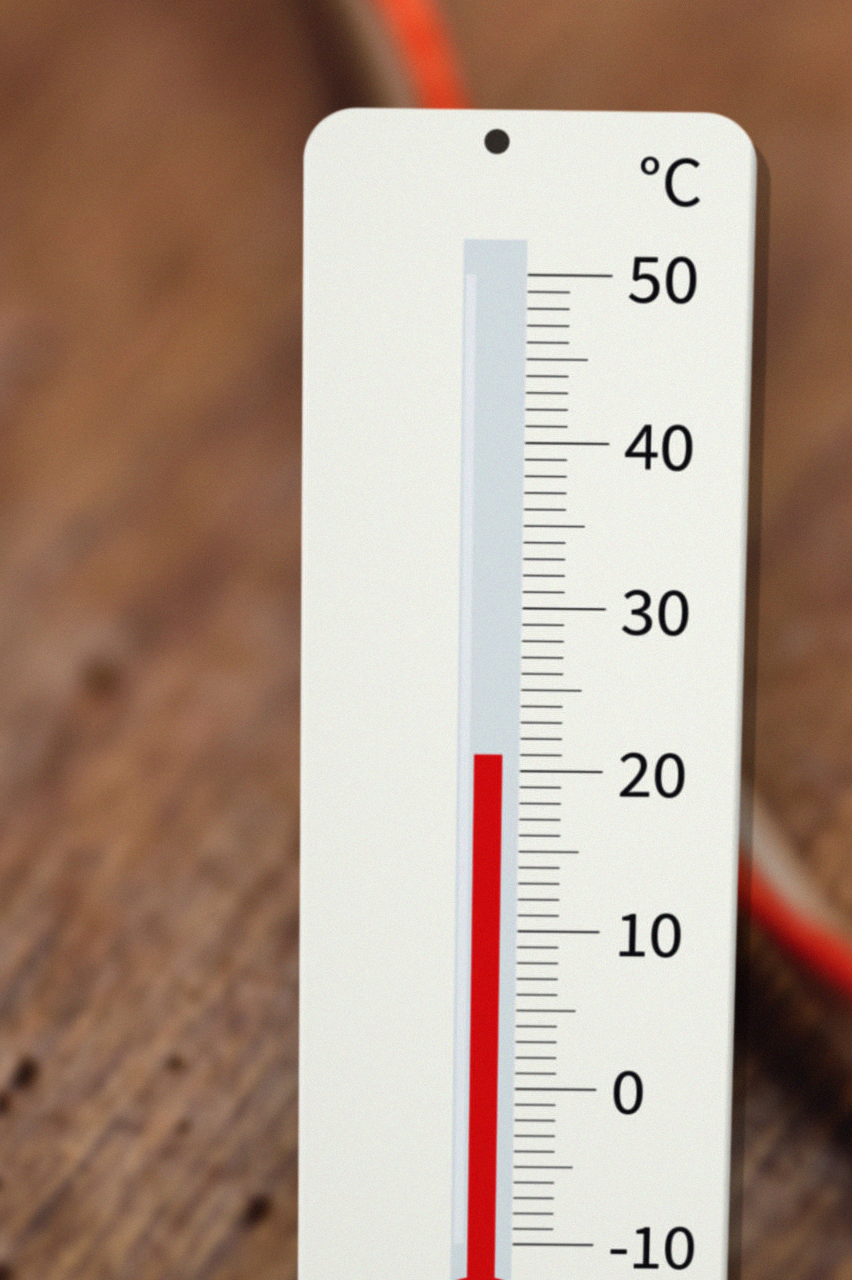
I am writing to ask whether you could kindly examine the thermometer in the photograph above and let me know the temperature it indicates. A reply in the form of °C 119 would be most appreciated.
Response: °C 21
